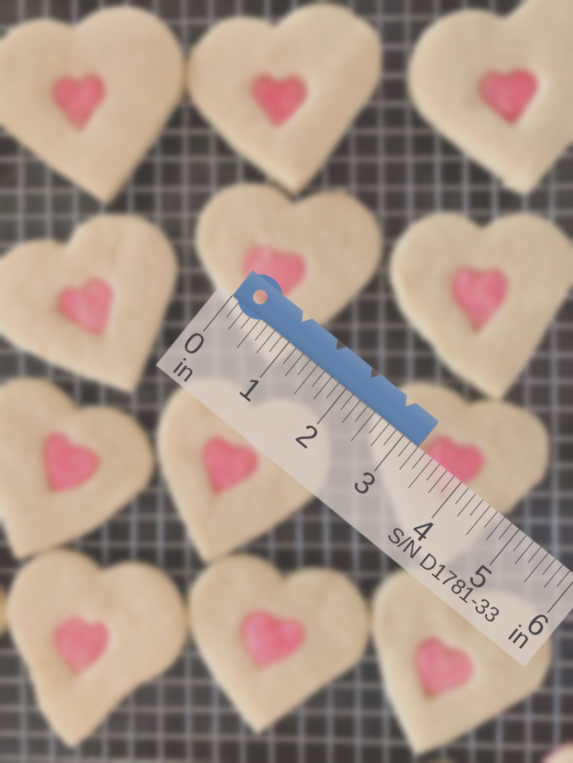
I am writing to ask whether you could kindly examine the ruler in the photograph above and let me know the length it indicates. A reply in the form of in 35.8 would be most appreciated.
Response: in 3.25
